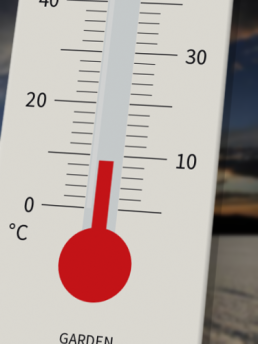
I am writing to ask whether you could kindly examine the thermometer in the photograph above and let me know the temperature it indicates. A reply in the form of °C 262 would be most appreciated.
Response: °C 9
